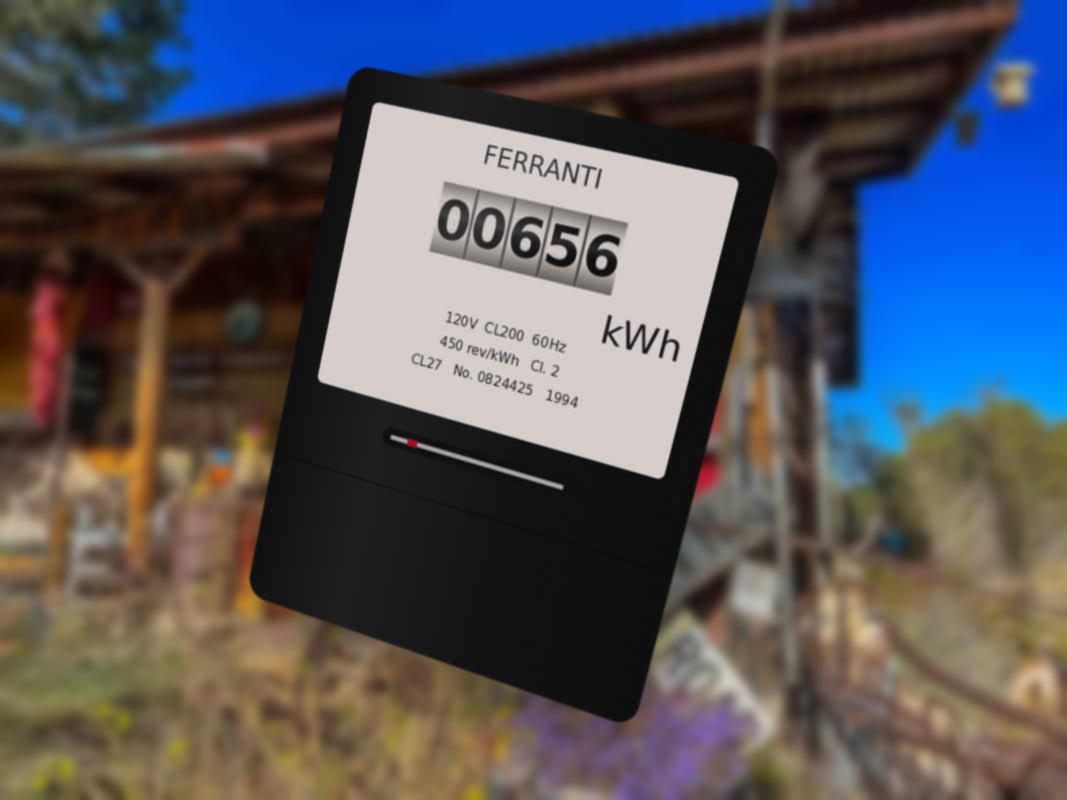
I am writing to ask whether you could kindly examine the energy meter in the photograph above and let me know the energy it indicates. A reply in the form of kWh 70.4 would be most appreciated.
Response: kWh 656
